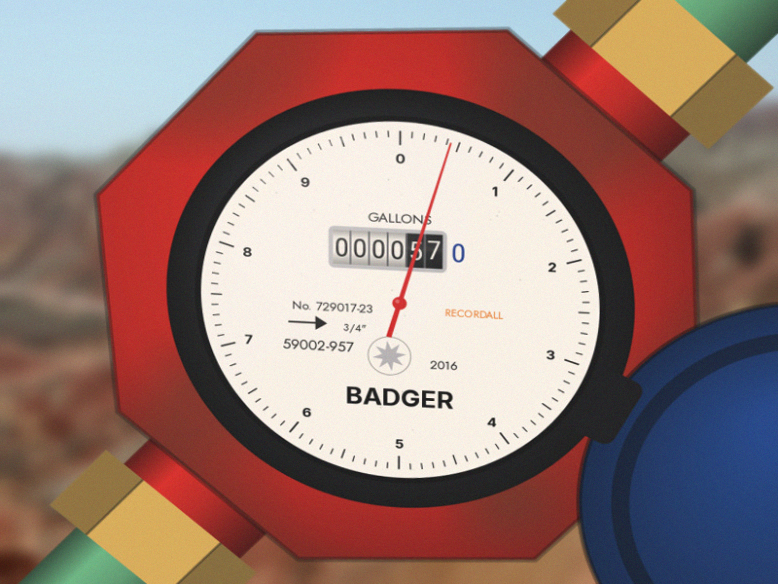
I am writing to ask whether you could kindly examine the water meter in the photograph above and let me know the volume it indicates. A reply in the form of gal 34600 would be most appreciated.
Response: gal 570.4
